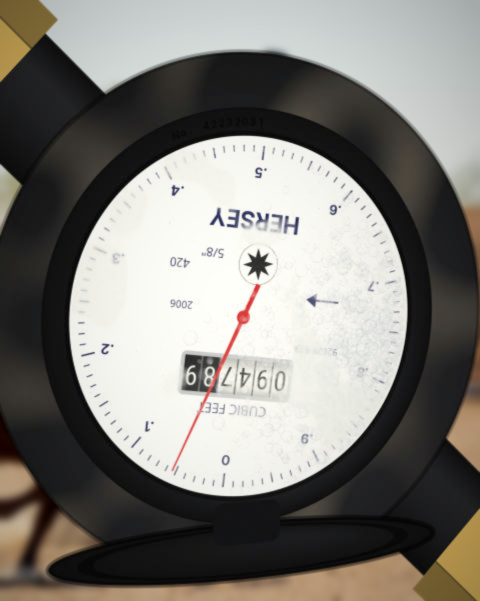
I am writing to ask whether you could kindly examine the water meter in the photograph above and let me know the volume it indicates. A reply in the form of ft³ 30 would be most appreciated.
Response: ft³ 94789.05
